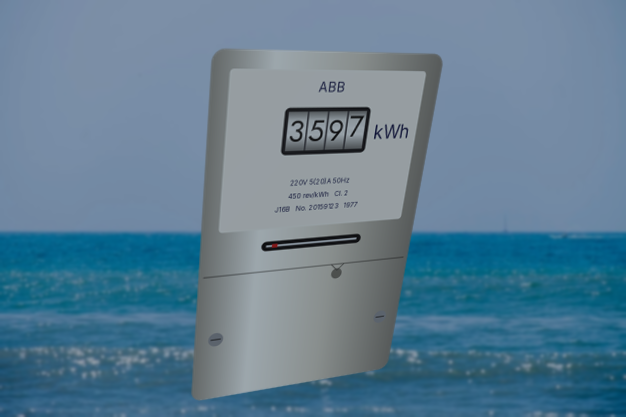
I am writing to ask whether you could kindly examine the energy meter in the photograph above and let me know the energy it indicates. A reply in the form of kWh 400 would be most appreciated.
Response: kWh 3597
